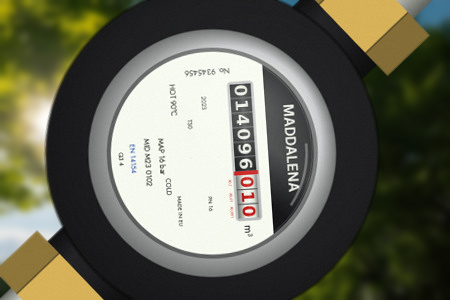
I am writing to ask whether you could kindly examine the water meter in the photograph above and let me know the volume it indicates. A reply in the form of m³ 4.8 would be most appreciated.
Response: m³ 14096.010
